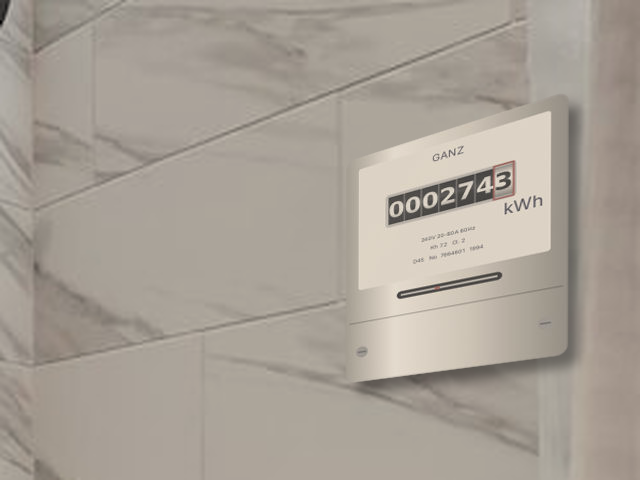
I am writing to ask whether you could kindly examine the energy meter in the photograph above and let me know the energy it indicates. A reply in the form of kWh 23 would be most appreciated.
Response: kWh 274.3
